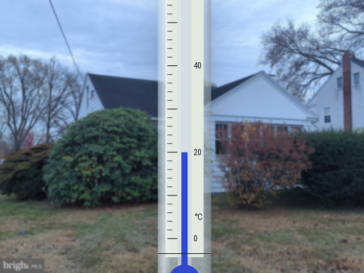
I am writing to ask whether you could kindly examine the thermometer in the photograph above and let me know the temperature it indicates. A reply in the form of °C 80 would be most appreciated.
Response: °C 20
